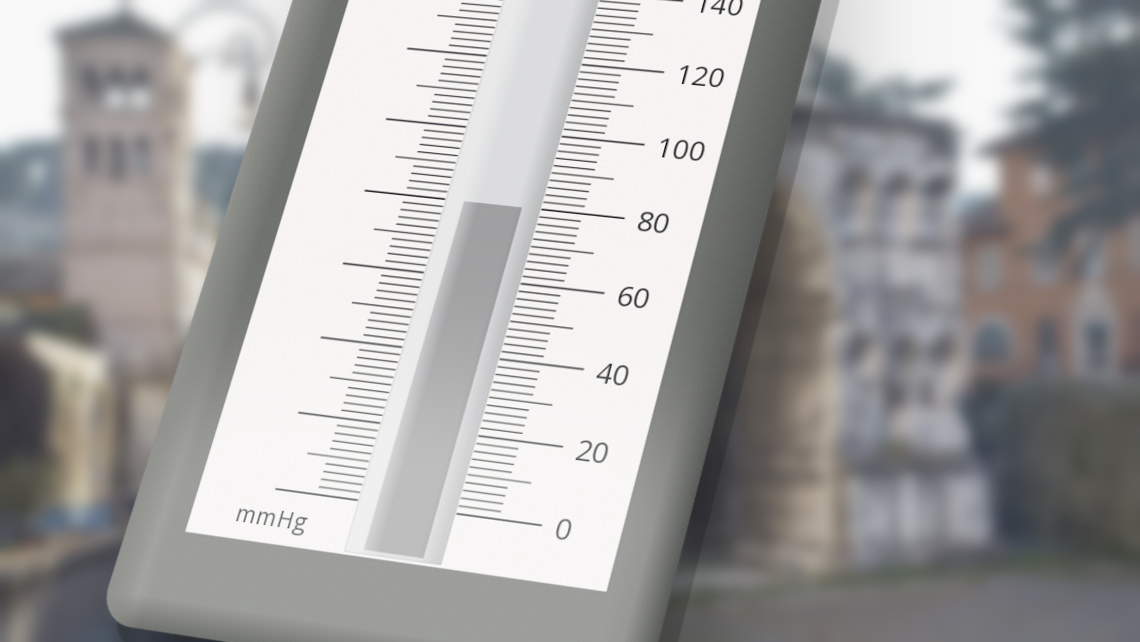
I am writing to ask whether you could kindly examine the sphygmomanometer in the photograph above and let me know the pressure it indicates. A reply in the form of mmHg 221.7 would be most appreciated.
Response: mmHg 80
